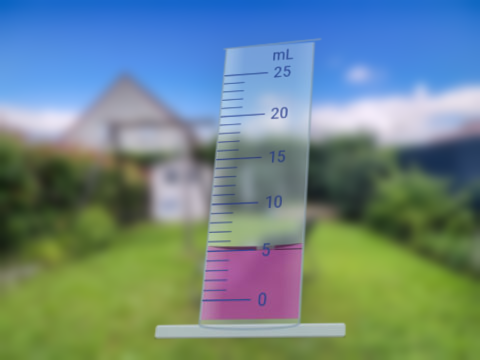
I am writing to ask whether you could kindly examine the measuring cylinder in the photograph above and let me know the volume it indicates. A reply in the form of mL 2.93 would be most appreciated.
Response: mL 5
